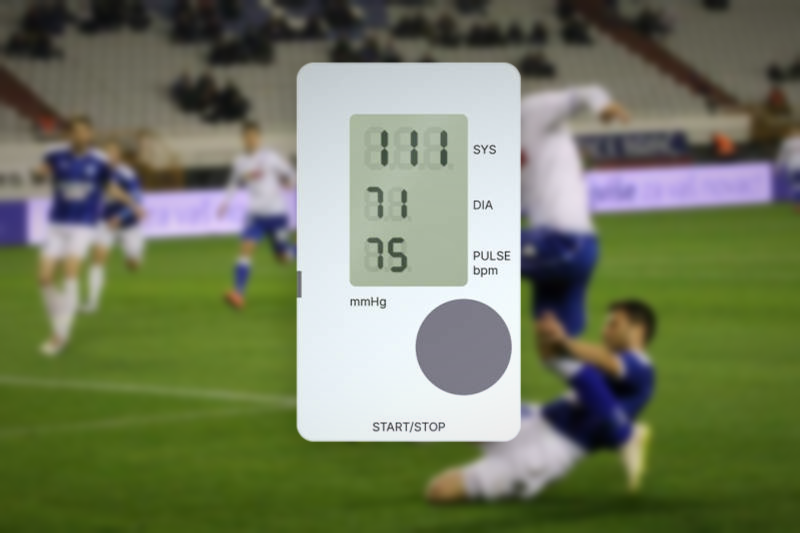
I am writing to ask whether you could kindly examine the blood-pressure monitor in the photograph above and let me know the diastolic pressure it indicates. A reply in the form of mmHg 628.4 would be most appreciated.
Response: mmHg 71
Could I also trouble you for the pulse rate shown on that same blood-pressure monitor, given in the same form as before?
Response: bpm 75
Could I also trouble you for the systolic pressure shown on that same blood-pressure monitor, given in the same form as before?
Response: mmHg 111
